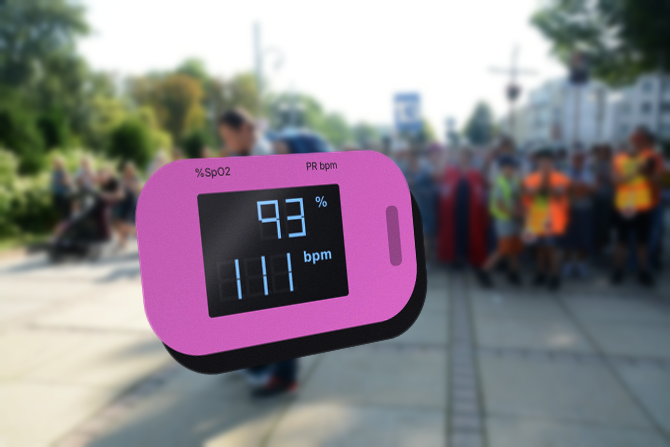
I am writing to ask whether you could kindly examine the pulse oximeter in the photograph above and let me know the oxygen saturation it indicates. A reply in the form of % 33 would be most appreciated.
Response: % 93
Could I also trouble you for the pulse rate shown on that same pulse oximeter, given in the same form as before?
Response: bpm 111
